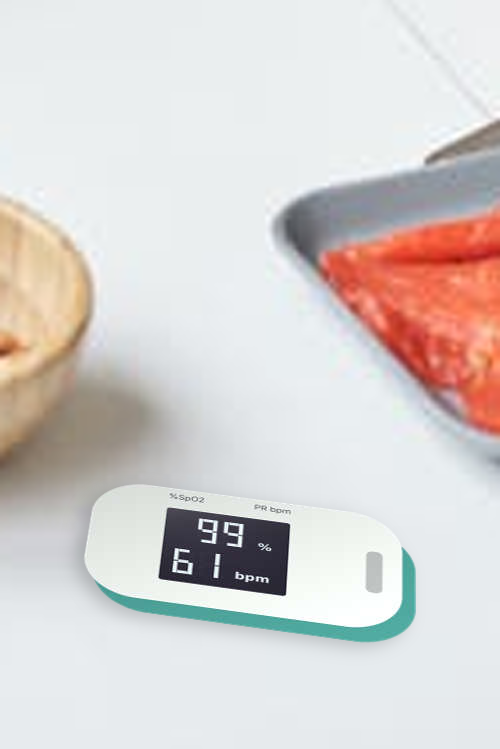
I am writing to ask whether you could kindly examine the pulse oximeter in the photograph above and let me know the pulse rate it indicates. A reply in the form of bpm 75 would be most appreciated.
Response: bpm 61
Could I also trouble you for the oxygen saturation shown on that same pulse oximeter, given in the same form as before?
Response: % 99
